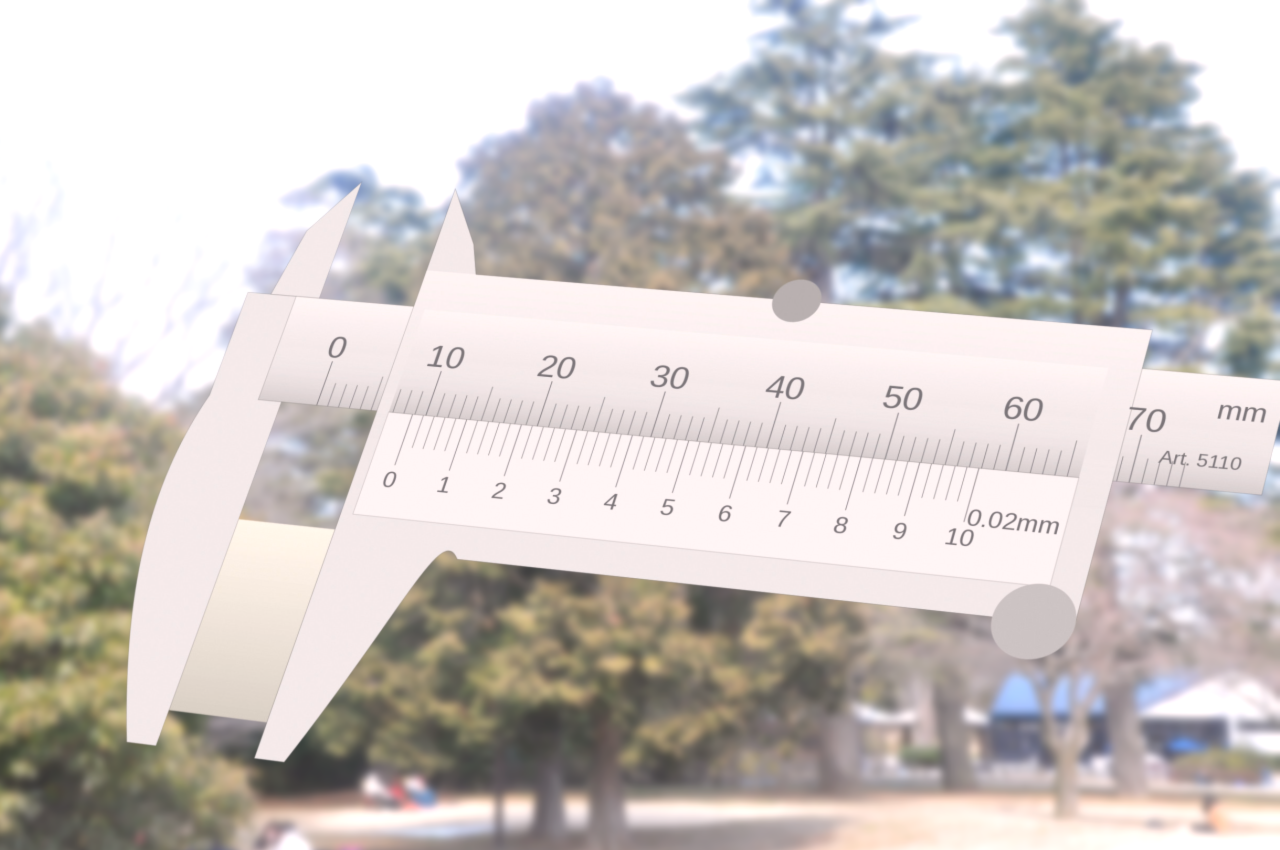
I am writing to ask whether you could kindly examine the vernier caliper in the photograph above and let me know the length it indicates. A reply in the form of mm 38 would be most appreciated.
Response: mm 8.8
